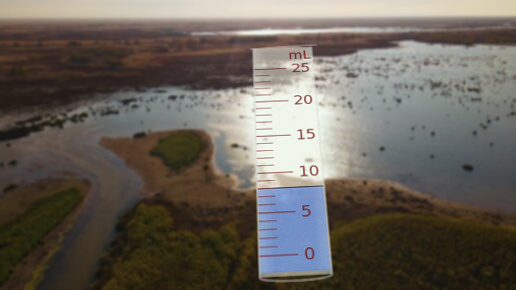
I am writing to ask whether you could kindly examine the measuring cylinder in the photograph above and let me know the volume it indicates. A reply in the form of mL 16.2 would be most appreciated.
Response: mL 8
